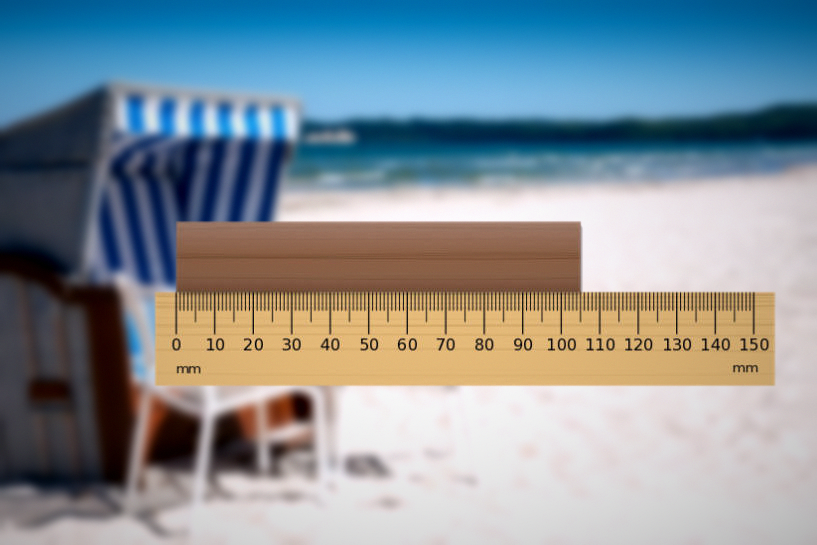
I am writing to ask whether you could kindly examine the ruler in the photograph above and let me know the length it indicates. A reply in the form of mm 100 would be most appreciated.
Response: mm 105
